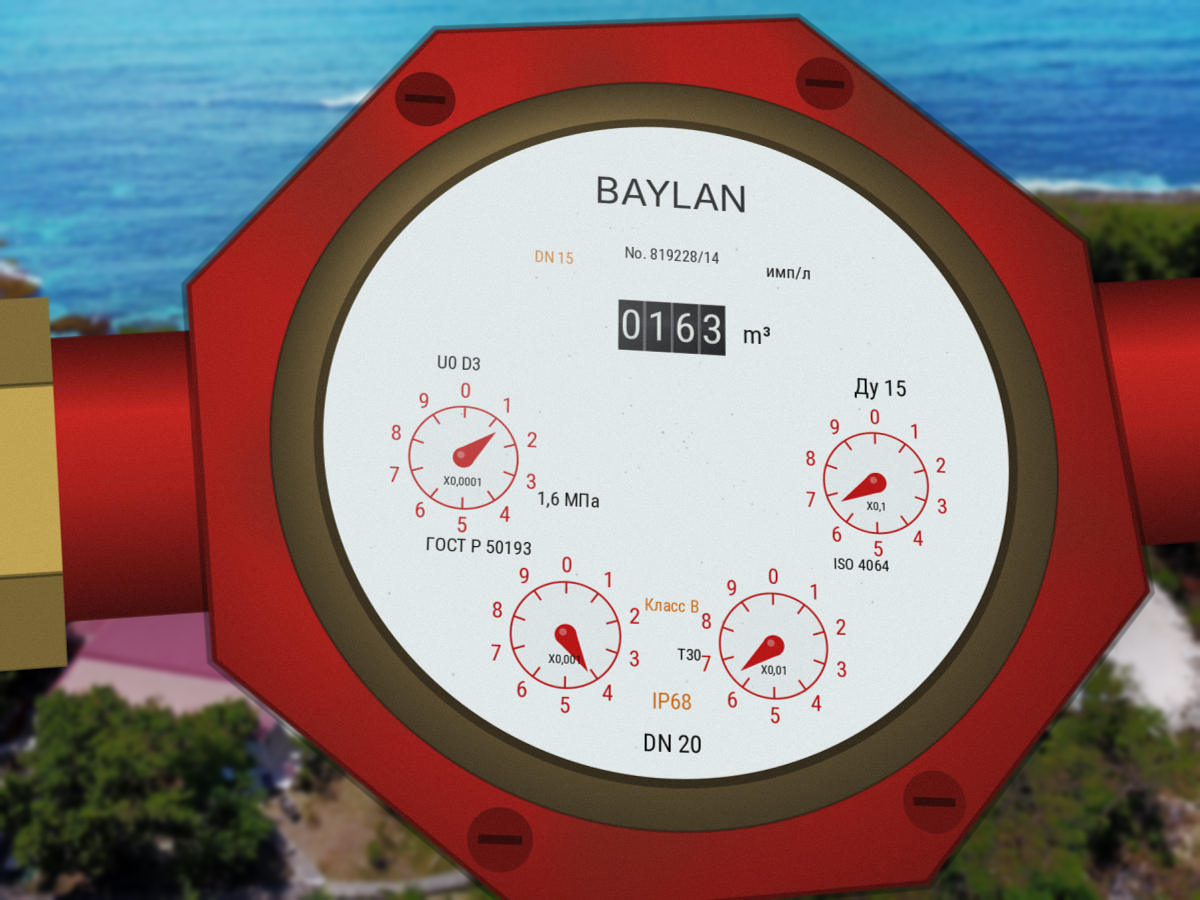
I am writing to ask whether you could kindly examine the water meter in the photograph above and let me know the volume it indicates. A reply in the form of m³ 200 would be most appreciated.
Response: m³ 163.6641
